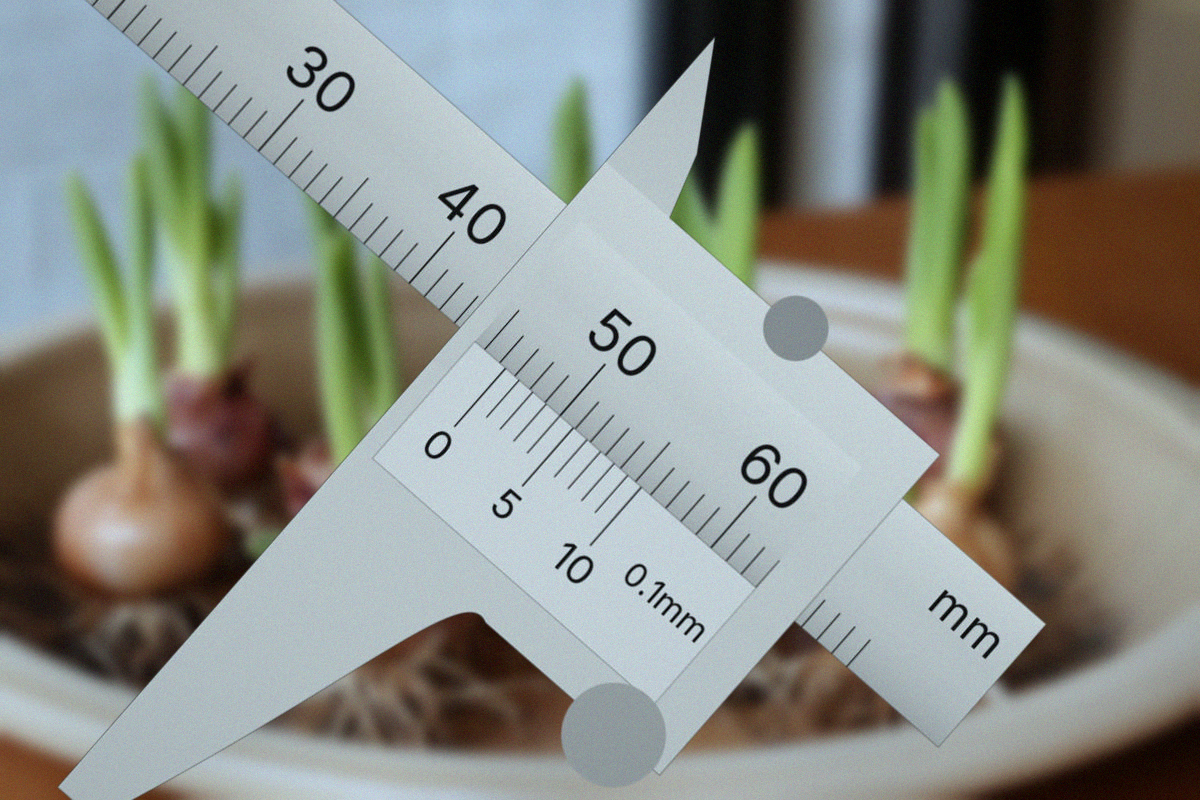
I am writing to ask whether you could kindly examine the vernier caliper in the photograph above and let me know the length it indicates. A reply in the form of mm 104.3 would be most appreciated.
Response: mm 46.4
